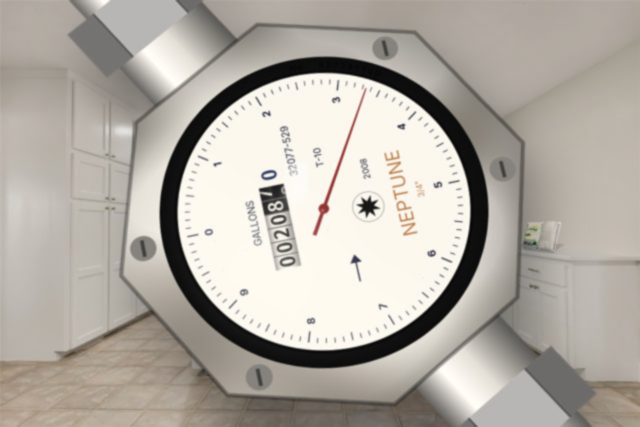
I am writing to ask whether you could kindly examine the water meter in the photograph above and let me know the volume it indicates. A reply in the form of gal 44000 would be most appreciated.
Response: gal 20873.3
